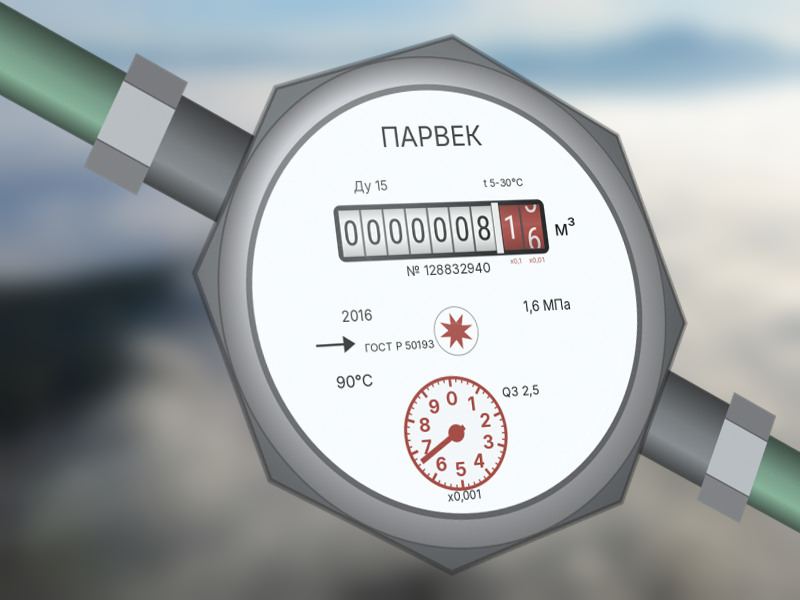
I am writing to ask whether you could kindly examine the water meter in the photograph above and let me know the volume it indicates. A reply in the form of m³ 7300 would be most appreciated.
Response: m³ 8.156
